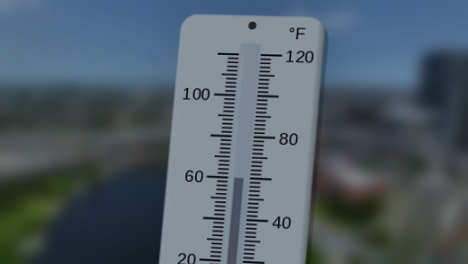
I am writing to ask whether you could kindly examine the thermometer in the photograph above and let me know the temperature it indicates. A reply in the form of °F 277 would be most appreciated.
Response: °F 60
